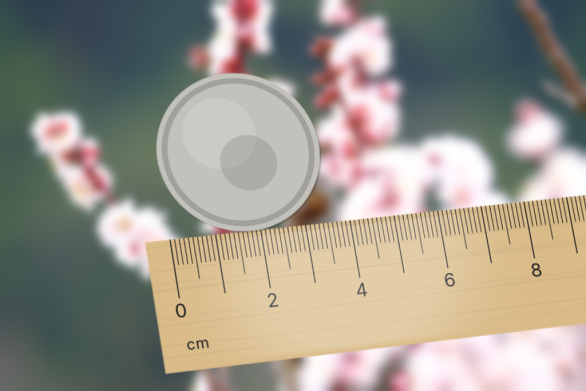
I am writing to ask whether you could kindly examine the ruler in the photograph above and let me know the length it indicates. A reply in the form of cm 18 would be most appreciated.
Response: cm 3.6
